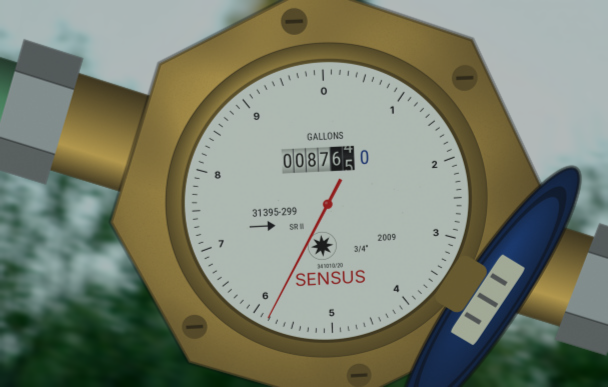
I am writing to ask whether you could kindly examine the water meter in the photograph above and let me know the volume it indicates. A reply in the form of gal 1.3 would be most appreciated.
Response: gal 87645.8
